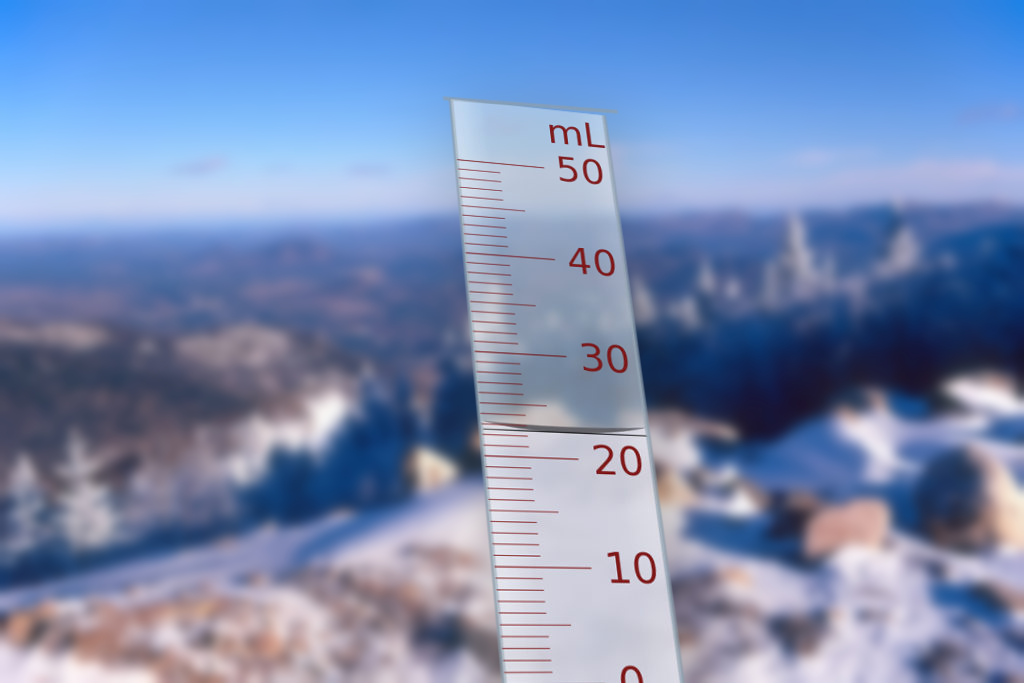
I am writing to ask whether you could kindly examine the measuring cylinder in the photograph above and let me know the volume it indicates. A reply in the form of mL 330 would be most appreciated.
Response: mL 22.5
